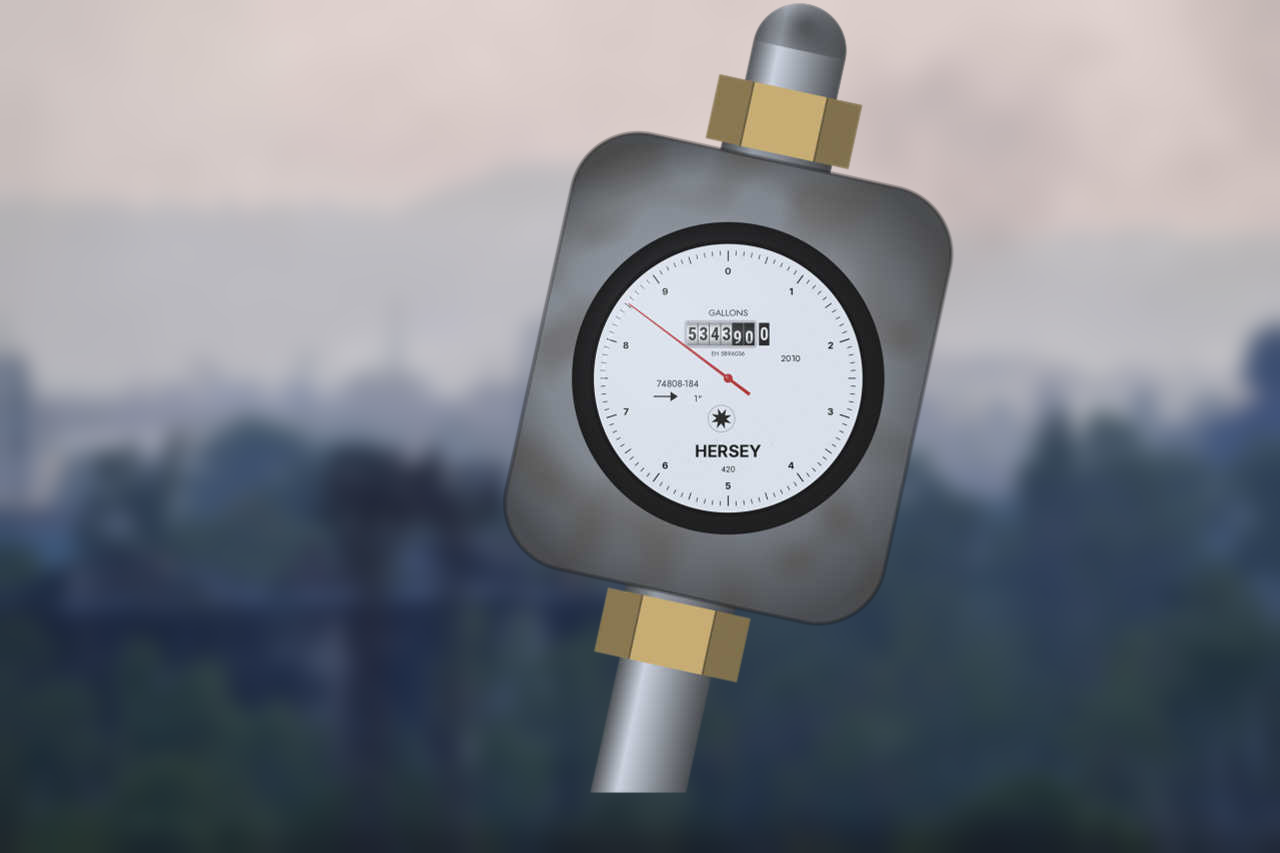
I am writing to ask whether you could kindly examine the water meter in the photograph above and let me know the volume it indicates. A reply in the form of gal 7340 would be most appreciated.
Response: gal 5343898.5
